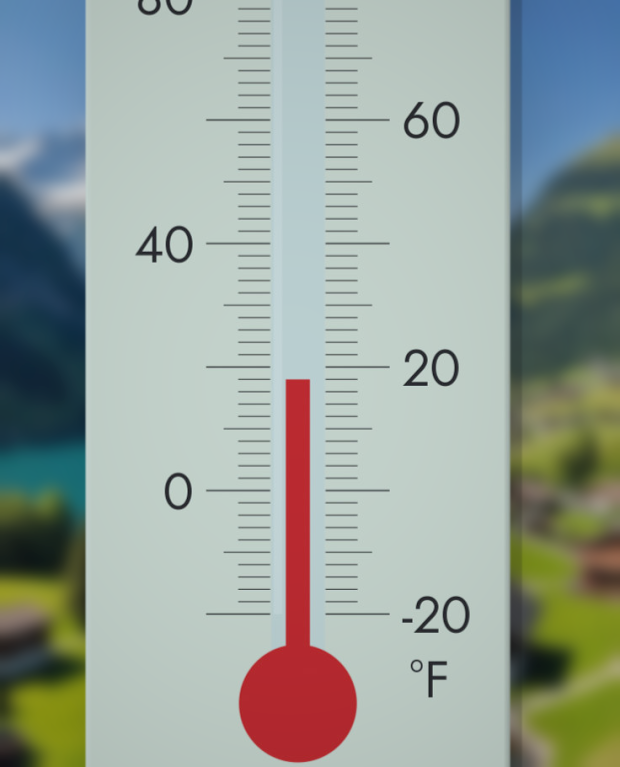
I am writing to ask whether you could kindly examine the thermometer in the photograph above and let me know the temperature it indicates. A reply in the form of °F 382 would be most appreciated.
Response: °F 18
